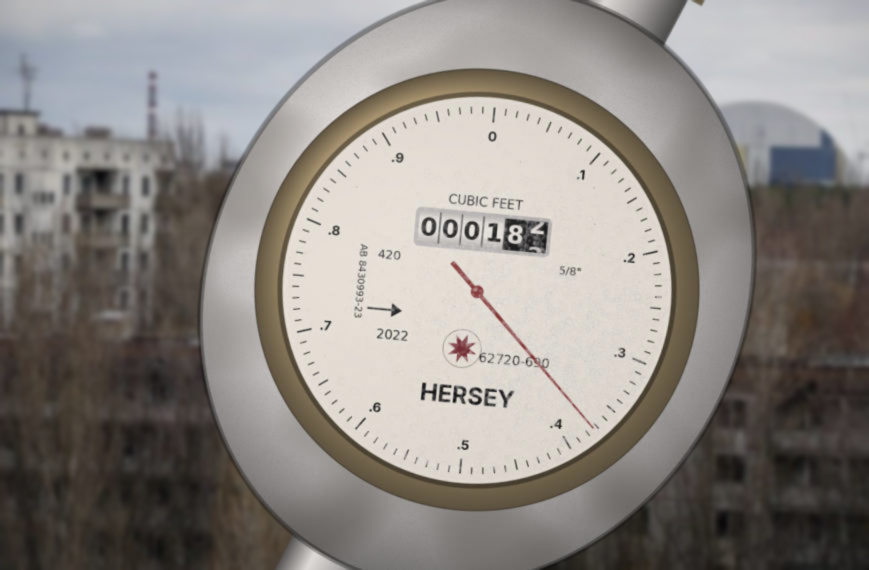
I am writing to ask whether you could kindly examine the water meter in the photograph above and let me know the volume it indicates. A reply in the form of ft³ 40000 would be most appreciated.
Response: ft³ 182.37
